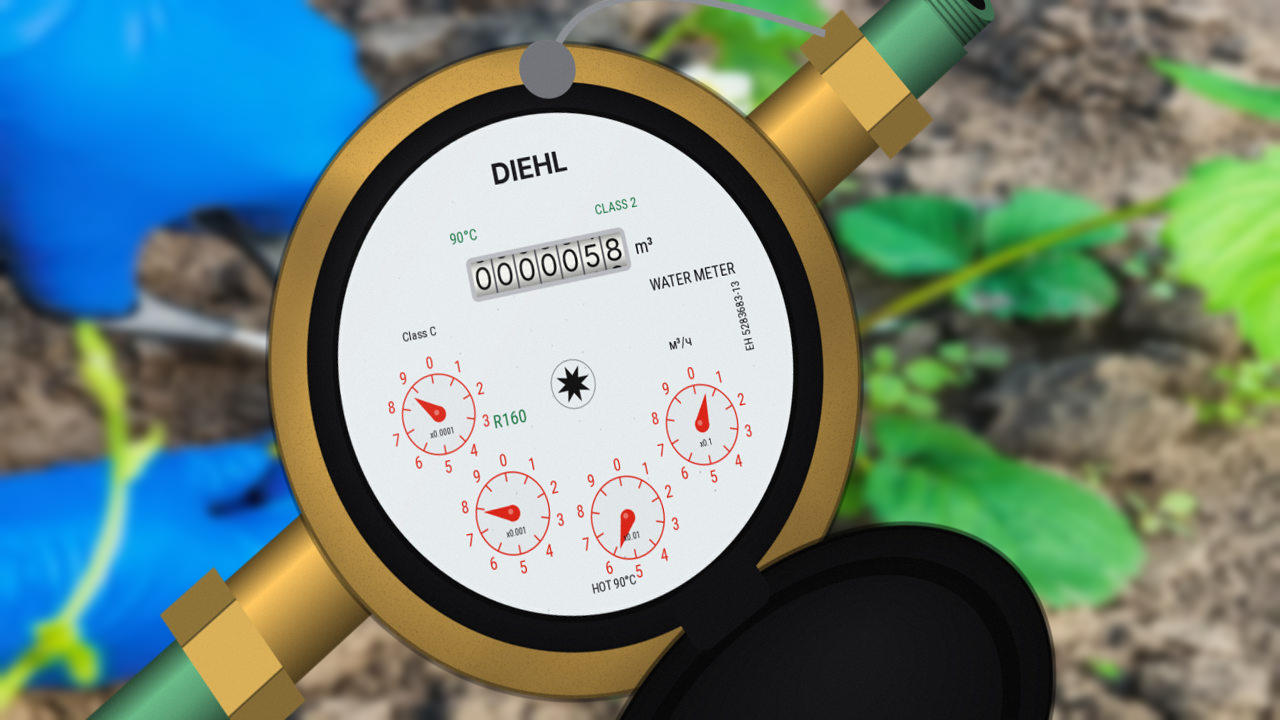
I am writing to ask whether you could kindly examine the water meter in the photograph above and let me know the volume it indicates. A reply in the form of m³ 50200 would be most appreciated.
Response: m³ 58.0578
